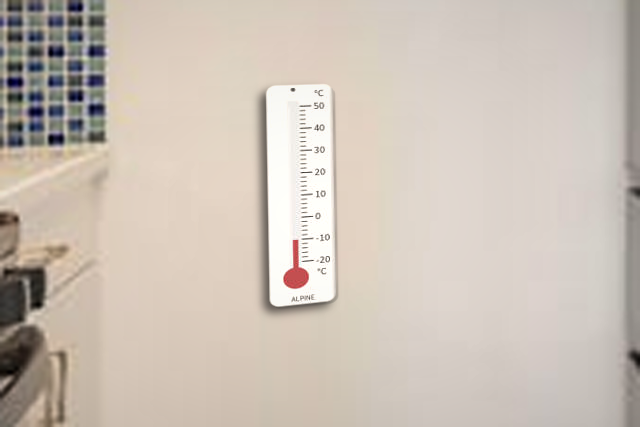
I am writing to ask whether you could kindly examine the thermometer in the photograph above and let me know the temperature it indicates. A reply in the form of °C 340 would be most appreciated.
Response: °C -10
